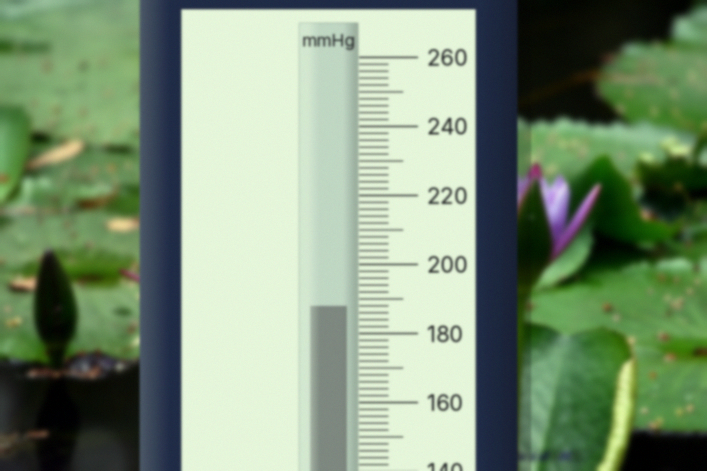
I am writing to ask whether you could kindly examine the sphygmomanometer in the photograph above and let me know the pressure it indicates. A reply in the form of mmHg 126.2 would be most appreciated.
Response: mmHg 188
